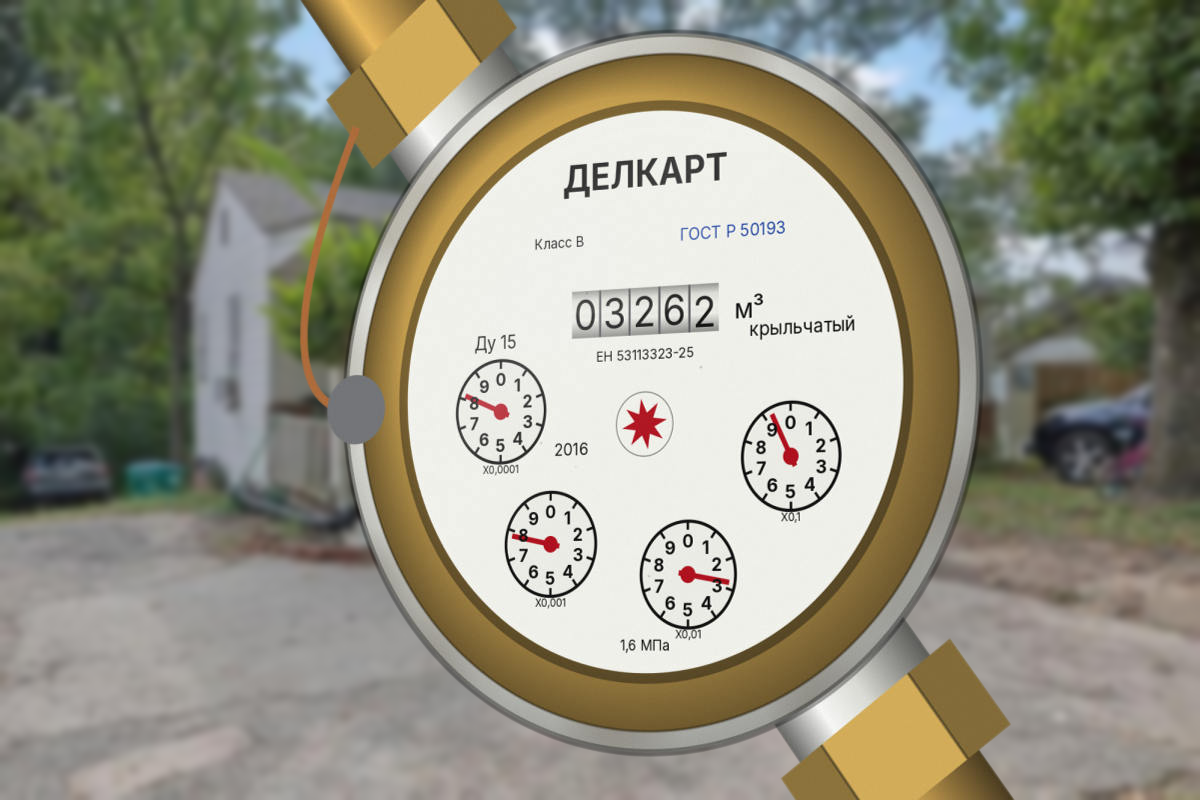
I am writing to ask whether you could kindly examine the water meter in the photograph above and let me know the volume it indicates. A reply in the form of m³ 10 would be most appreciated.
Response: m³ 3261.9278
